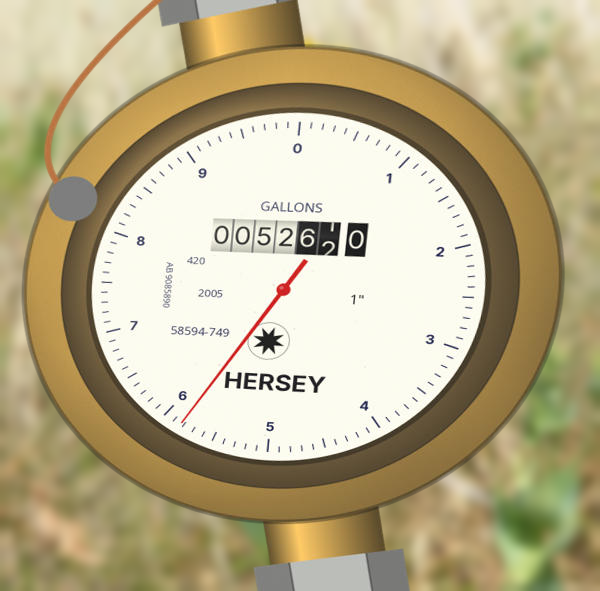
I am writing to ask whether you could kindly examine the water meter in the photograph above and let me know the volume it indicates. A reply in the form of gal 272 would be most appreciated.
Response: gal 52615.8
